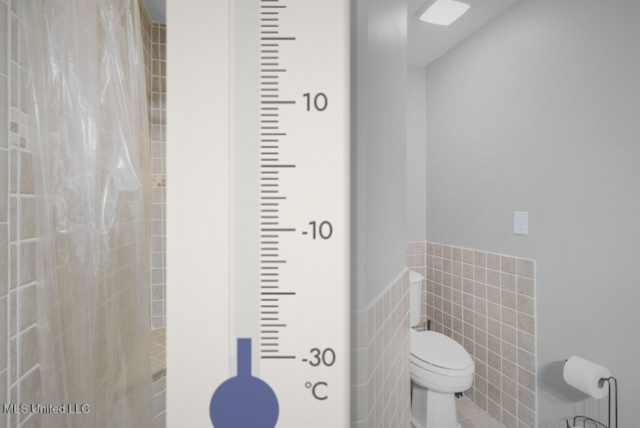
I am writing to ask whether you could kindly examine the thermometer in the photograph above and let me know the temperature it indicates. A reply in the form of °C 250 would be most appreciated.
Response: °C -27
